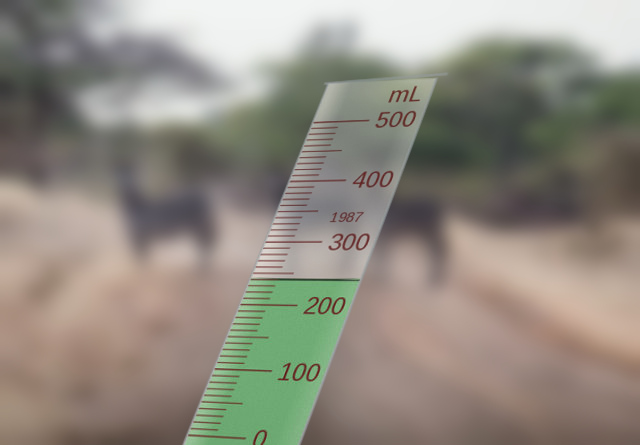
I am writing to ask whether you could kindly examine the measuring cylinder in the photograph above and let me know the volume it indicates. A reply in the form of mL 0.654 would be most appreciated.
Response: mL 240
